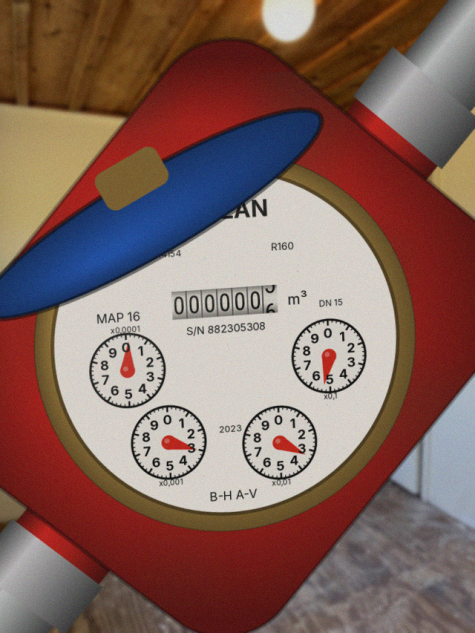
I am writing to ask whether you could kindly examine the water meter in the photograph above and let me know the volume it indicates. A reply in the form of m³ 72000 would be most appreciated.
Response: m³ 5.5330
